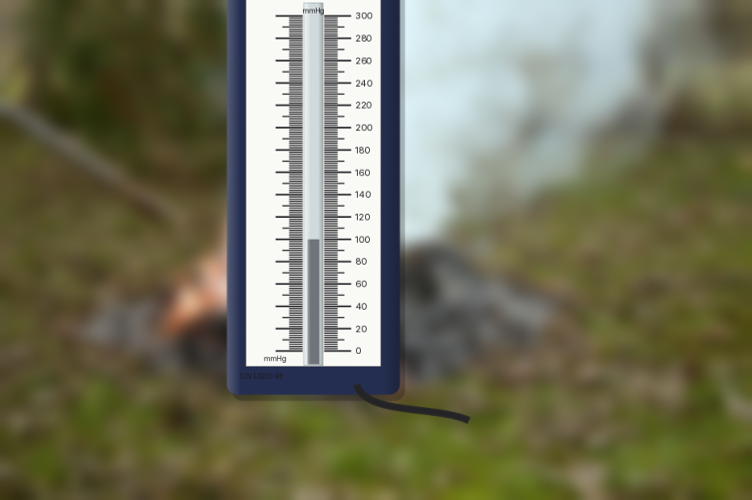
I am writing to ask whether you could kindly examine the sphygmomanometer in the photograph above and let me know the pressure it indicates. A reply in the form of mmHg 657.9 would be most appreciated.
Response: mmHg 100
